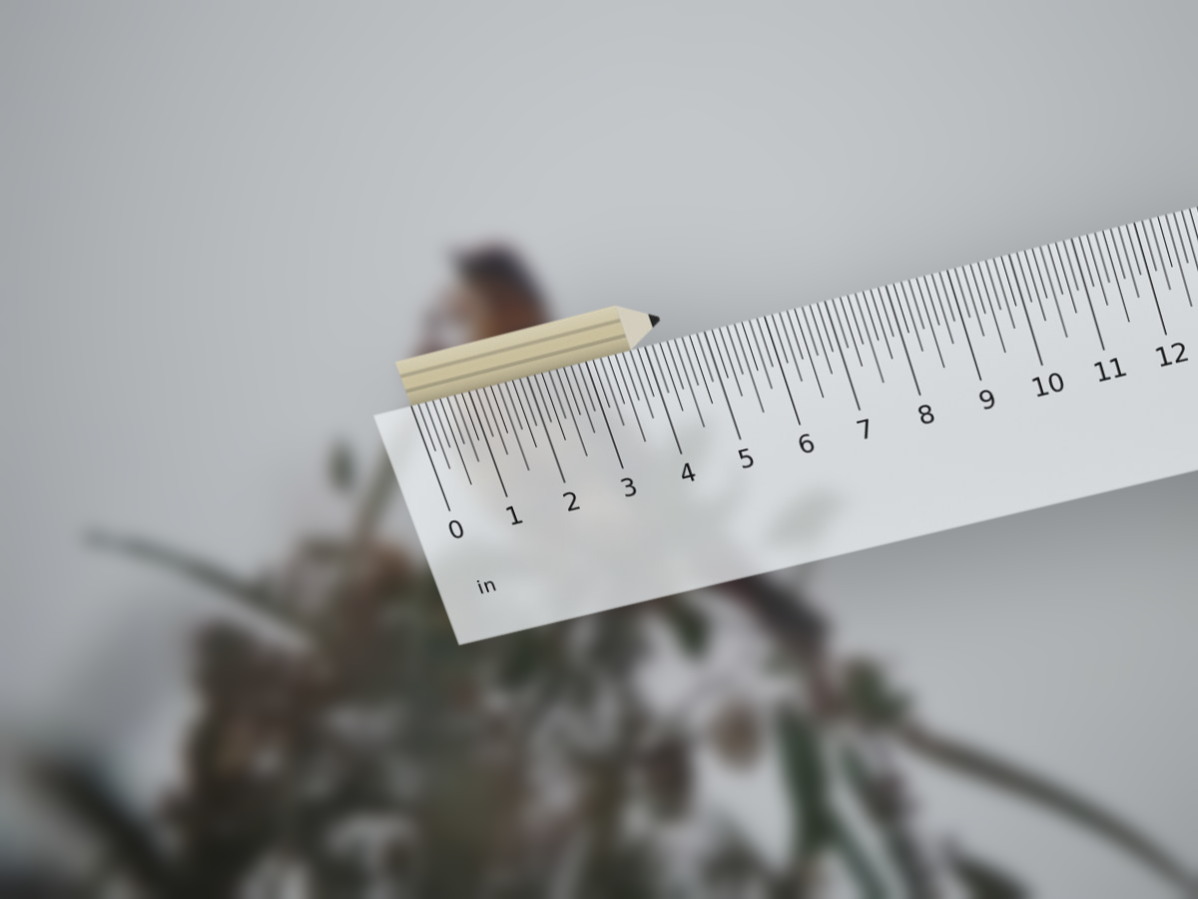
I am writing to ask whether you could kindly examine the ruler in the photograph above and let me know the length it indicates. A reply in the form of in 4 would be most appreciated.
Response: in 4.375
